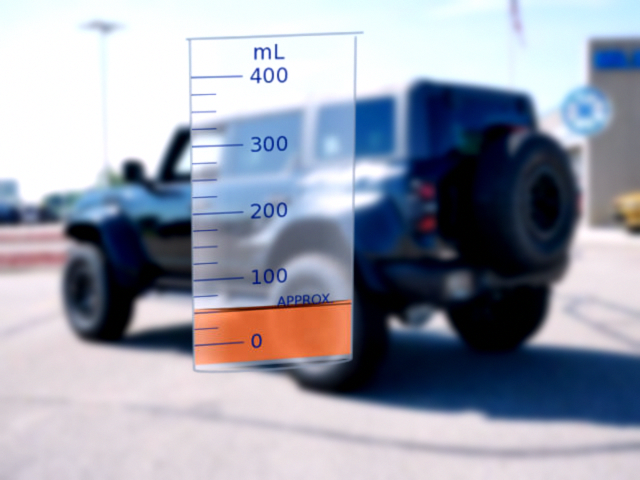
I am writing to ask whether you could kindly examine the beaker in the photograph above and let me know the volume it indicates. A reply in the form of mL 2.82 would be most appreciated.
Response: mL 50
